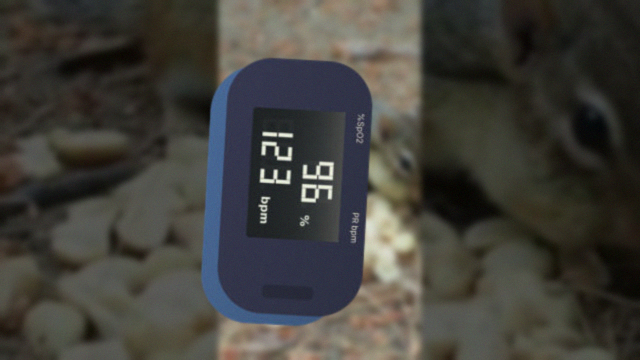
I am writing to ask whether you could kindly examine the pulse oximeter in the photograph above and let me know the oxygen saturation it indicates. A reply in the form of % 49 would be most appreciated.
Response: % 96
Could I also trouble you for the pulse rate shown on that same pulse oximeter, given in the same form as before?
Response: bpm 123
